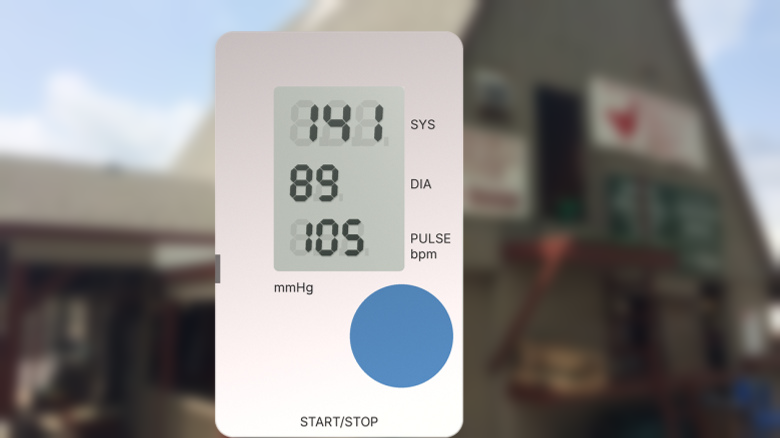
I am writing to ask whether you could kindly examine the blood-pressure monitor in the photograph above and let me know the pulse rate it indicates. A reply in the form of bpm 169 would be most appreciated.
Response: bpm 105
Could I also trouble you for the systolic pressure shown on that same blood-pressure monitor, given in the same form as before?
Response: mmHg 141
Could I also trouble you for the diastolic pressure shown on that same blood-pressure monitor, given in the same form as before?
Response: mmHg 89
